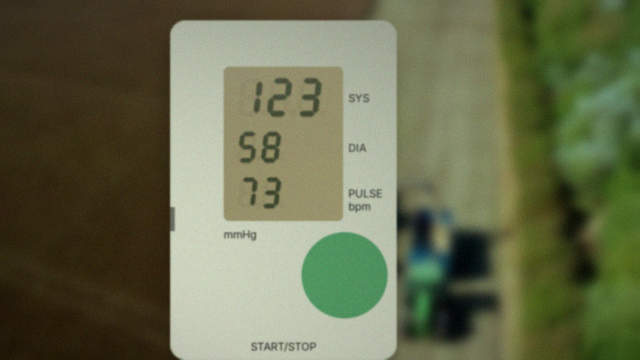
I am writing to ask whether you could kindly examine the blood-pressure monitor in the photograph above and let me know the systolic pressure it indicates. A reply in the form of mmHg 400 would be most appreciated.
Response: mmHg 123
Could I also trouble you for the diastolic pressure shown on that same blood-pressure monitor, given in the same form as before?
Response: mmHg 58
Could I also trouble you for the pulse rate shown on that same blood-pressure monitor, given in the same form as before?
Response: bpm 73
